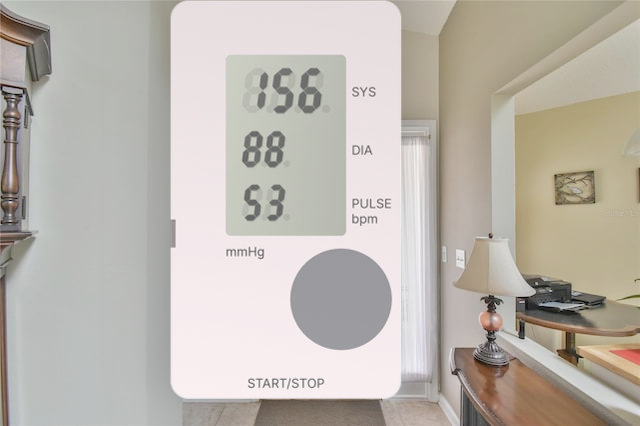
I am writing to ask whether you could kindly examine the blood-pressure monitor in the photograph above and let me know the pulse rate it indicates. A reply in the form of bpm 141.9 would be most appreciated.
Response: bpm 53
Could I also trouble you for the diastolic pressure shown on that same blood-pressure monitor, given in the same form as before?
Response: mmHg 88
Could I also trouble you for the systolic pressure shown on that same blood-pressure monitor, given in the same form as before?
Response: mmHg 156
